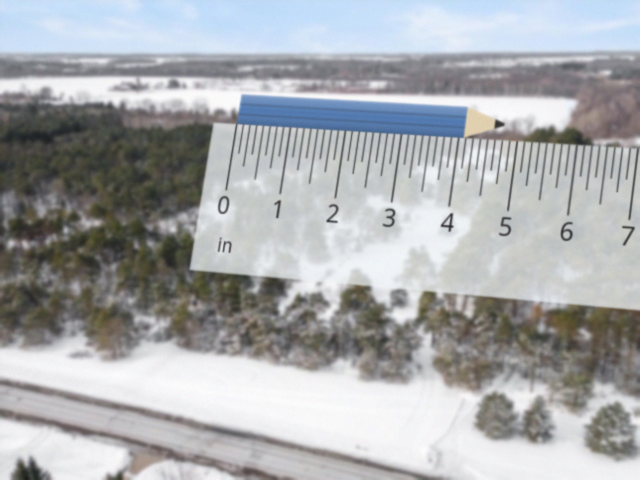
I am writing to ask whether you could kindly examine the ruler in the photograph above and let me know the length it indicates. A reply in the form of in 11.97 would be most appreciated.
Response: in 4.75
